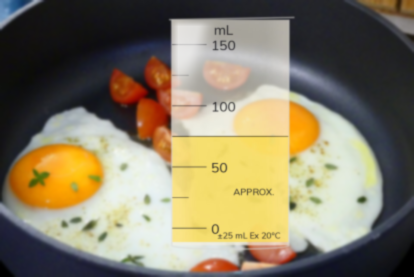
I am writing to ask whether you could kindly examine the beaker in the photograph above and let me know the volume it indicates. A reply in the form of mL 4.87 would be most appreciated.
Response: mL 75
